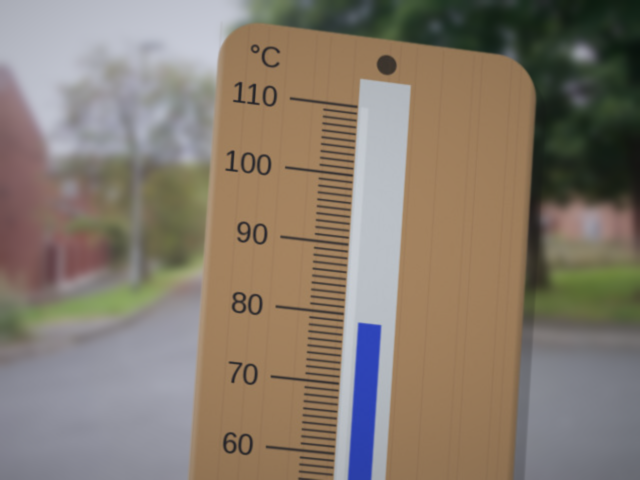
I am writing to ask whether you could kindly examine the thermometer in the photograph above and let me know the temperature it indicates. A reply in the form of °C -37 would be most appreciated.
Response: °C 79
